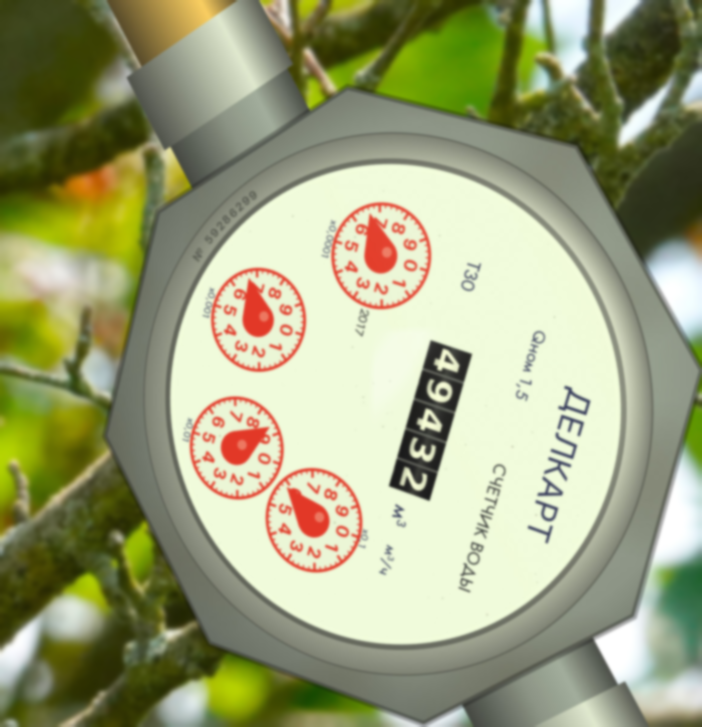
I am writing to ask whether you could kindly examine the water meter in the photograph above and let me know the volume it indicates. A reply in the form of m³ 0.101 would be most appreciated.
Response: m³ 49432.5866
